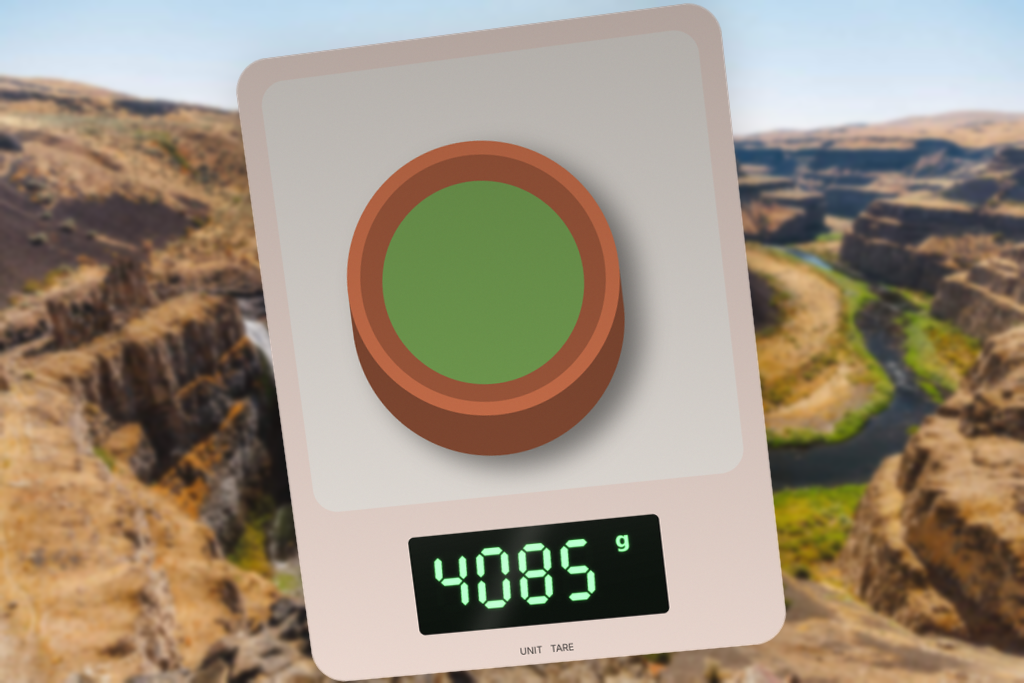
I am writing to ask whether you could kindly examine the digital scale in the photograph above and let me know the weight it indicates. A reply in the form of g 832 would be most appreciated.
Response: g 4085
